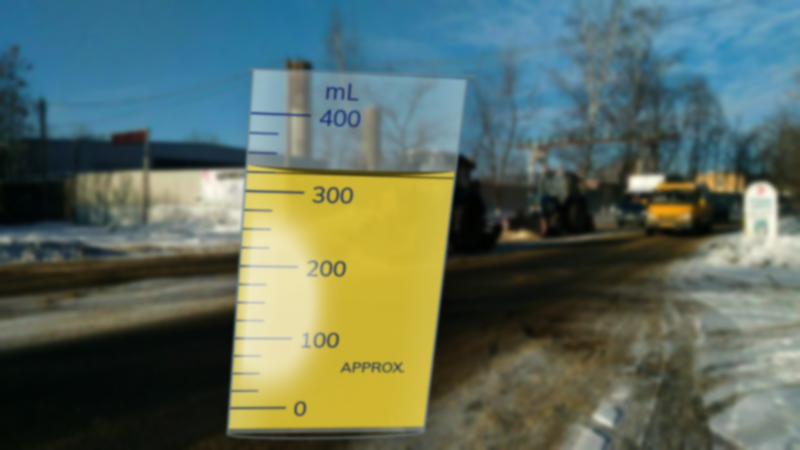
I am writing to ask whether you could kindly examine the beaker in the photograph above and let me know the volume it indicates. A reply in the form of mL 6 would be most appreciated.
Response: mL 325
